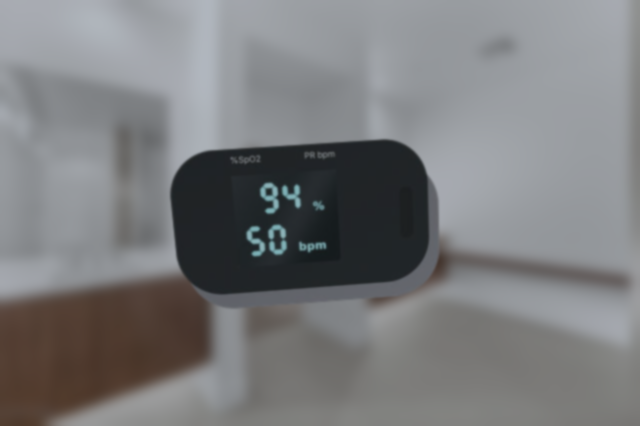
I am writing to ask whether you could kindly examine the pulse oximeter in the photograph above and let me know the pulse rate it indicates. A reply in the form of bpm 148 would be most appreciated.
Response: bpm 50
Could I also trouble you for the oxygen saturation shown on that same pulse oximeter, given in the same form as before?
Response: % 94
